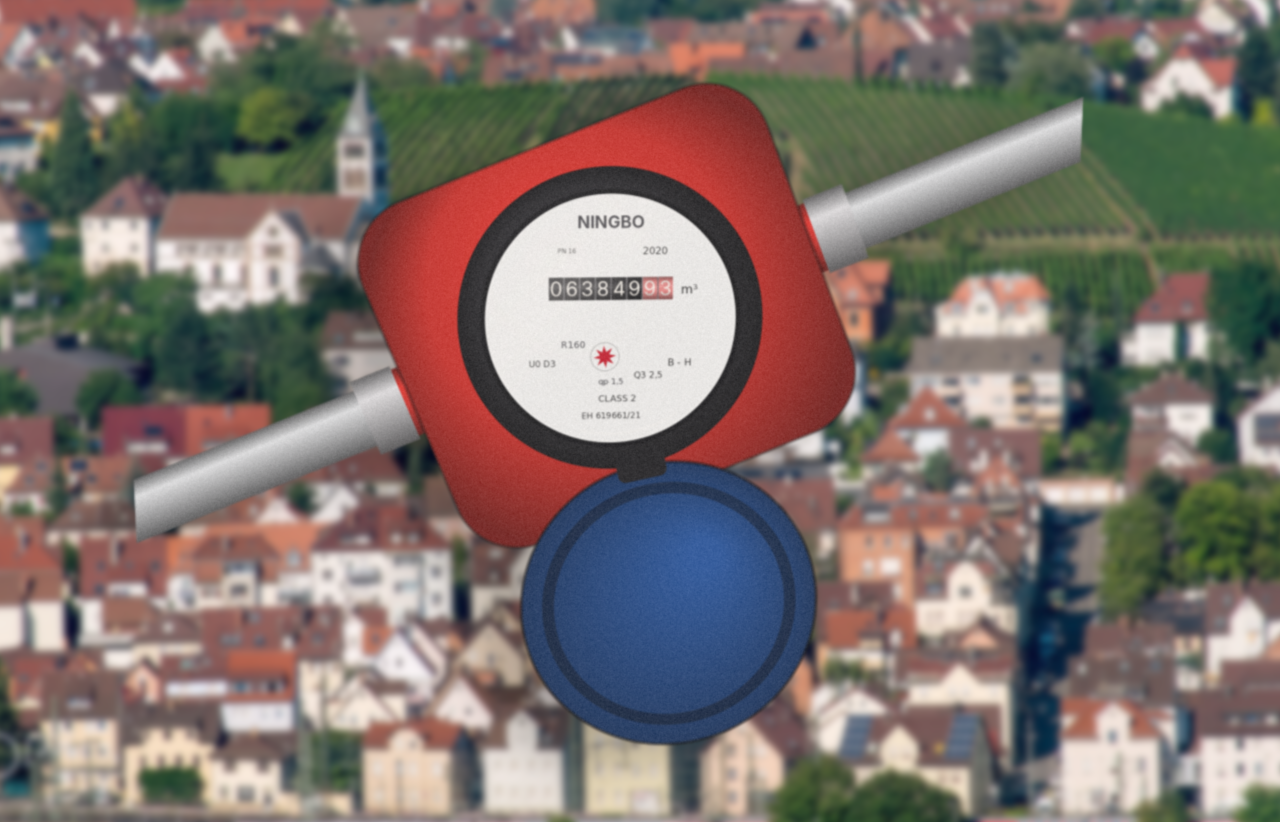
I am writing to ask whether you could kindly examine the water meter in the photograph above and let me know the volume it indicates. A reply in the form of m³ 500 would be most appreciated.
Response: m³ 63849.93
